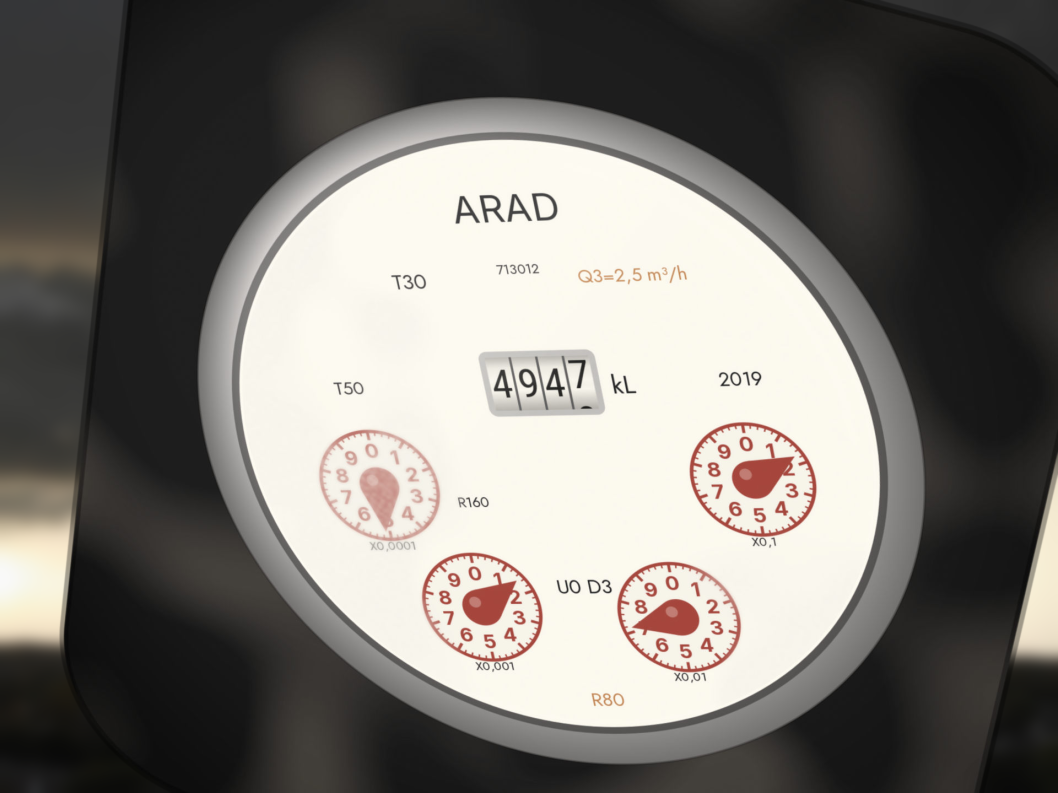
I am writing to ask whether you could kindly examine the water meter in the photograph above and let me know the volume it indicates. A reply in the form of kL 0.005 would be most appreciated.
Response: kL 4947.1715
